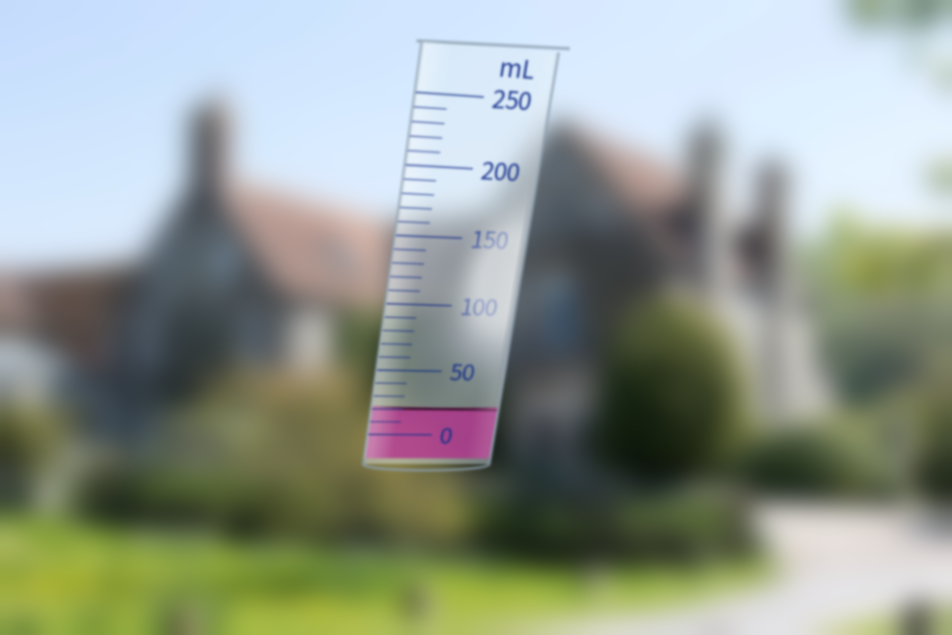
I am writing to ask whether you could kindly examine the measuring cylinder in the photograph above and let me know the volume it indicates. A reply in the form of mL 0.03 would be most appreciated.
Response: mL 20
